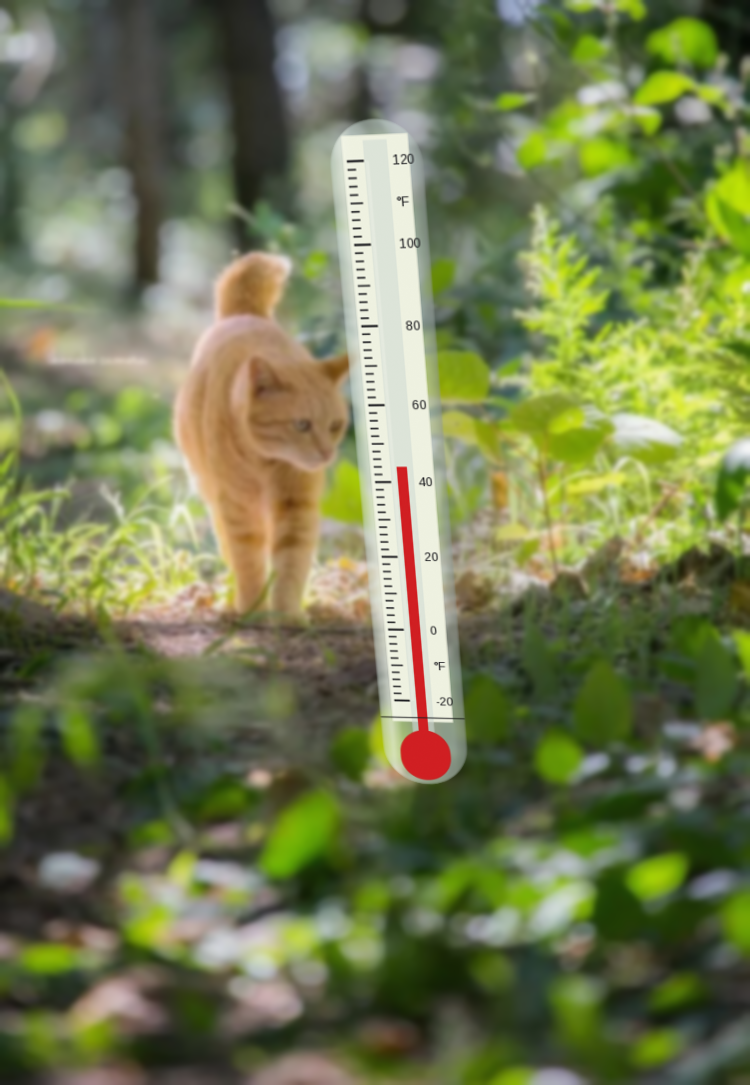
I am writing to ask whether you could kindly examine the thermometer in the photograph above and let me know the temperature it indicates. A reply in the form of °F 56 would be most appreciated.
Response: °F 44
